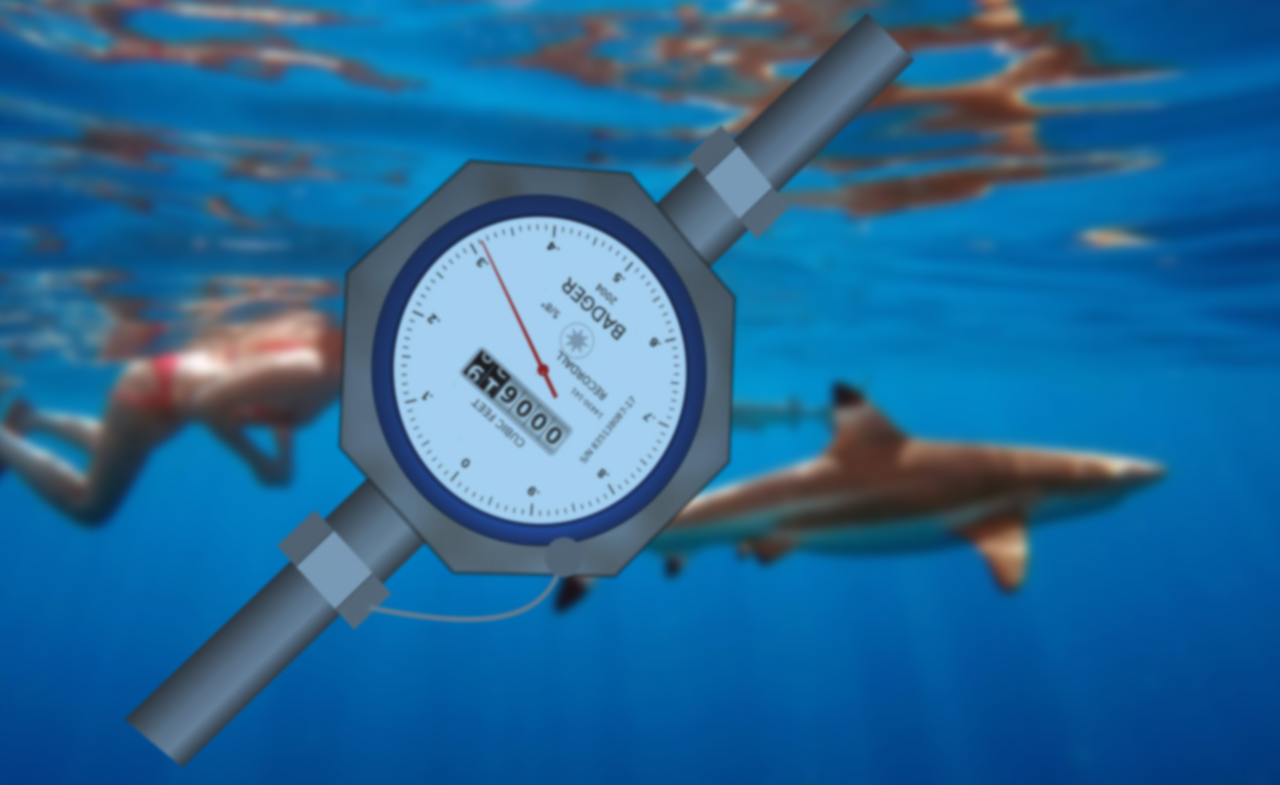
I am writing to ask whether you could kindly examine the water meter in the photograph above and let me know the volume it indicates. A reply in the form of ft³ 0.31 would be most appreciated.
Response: ft³ 619.31
